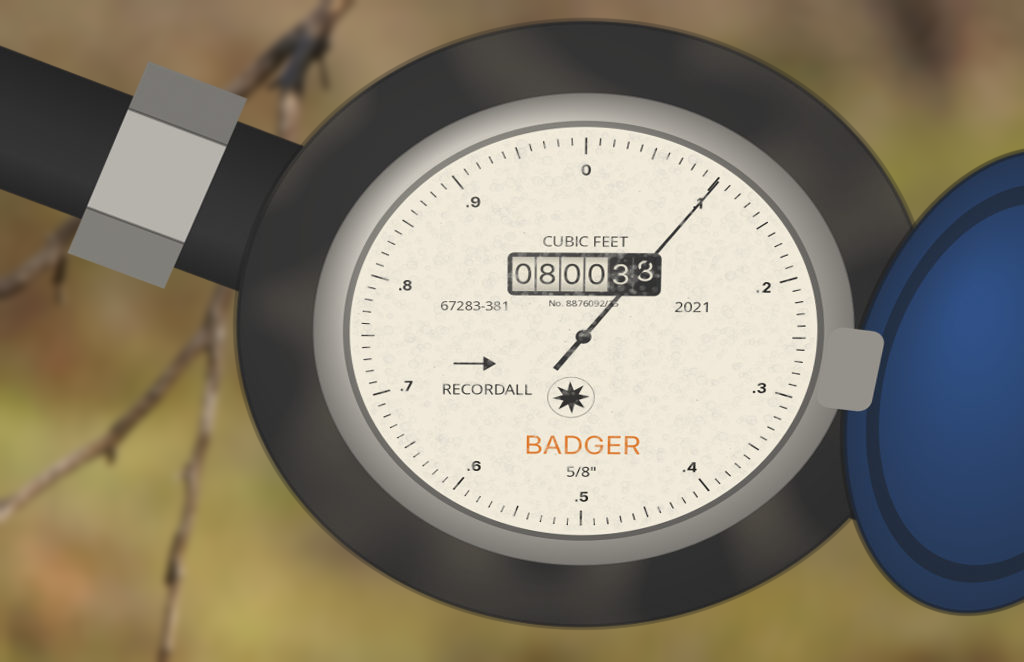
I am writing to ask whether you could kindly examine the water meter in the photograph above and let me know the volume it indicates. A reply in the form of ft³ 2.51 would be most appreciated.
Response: ft³ 80038.10
